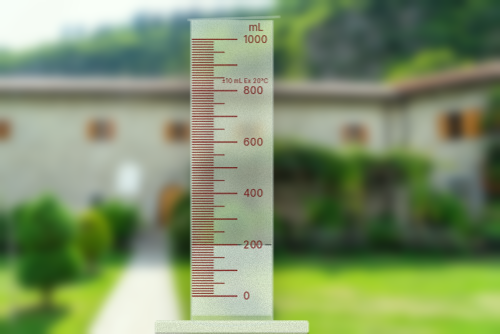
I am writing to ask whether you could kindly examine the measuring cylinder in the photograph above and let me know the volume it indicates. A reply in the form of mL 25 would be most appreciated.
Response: mL 200
